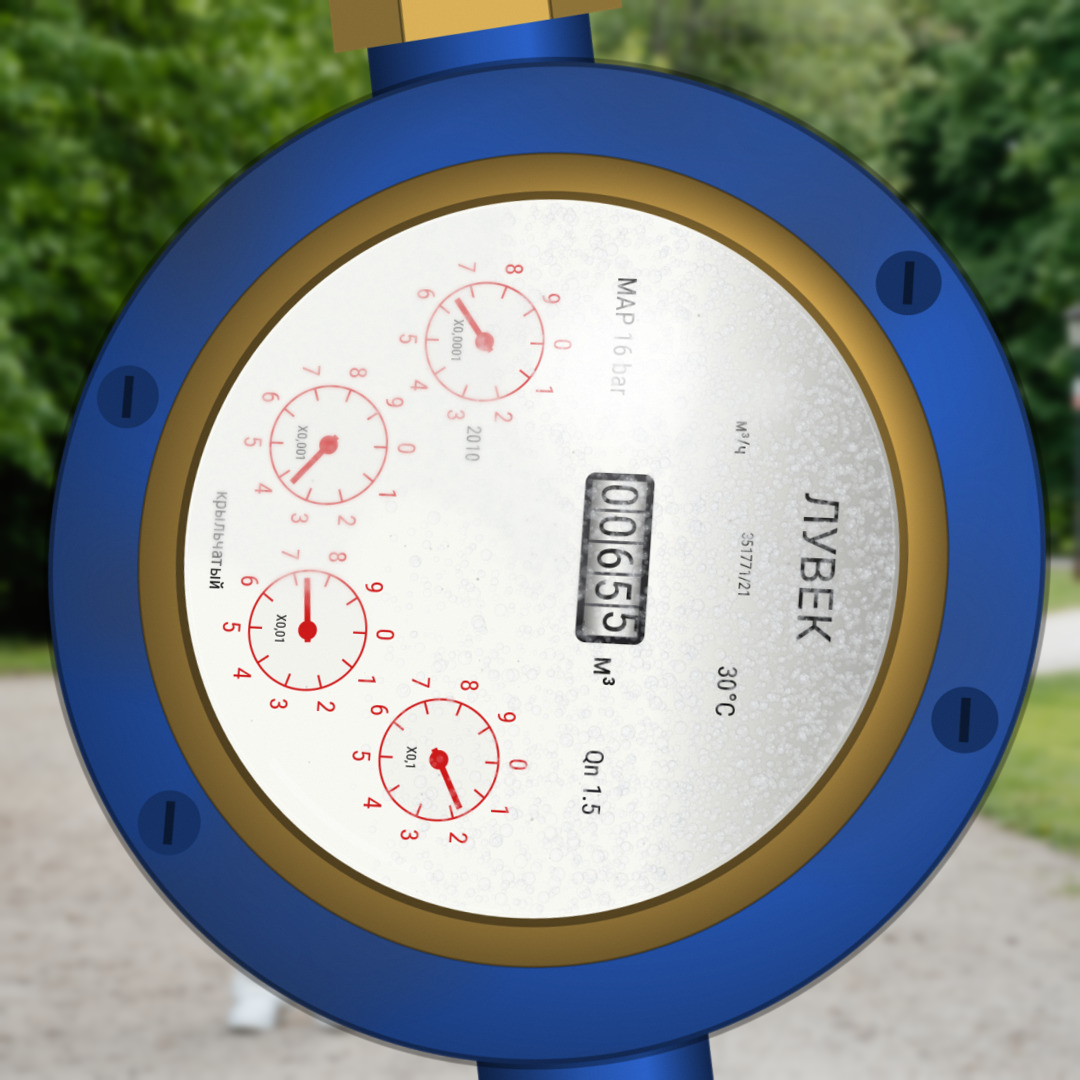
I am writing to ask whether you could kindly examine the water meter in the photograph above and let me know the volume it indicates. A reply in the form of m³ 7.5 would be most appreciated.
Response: m³ 655.1736
